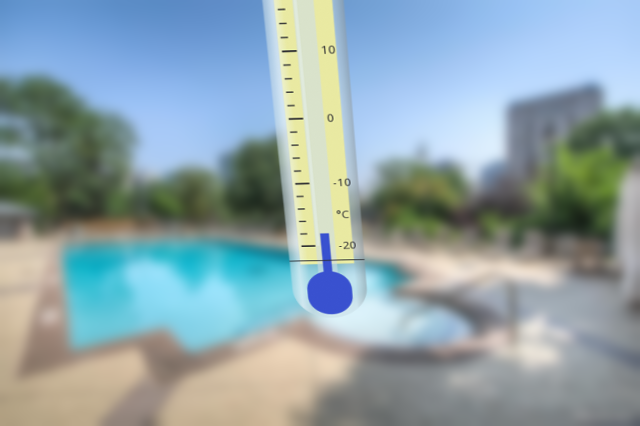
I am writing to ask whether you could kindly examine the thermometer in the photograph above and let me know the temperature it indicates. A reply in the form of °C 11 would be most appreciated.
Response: °C -18
